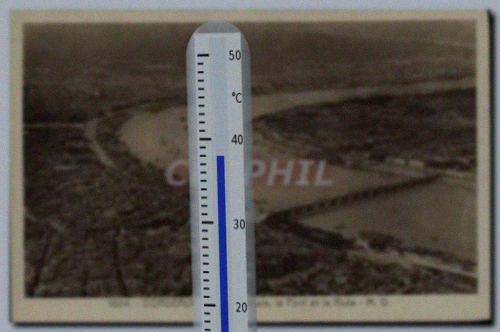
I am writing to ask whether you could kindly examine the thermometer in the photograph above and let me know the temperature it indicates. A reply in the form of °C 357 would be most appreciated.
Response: °C 38
